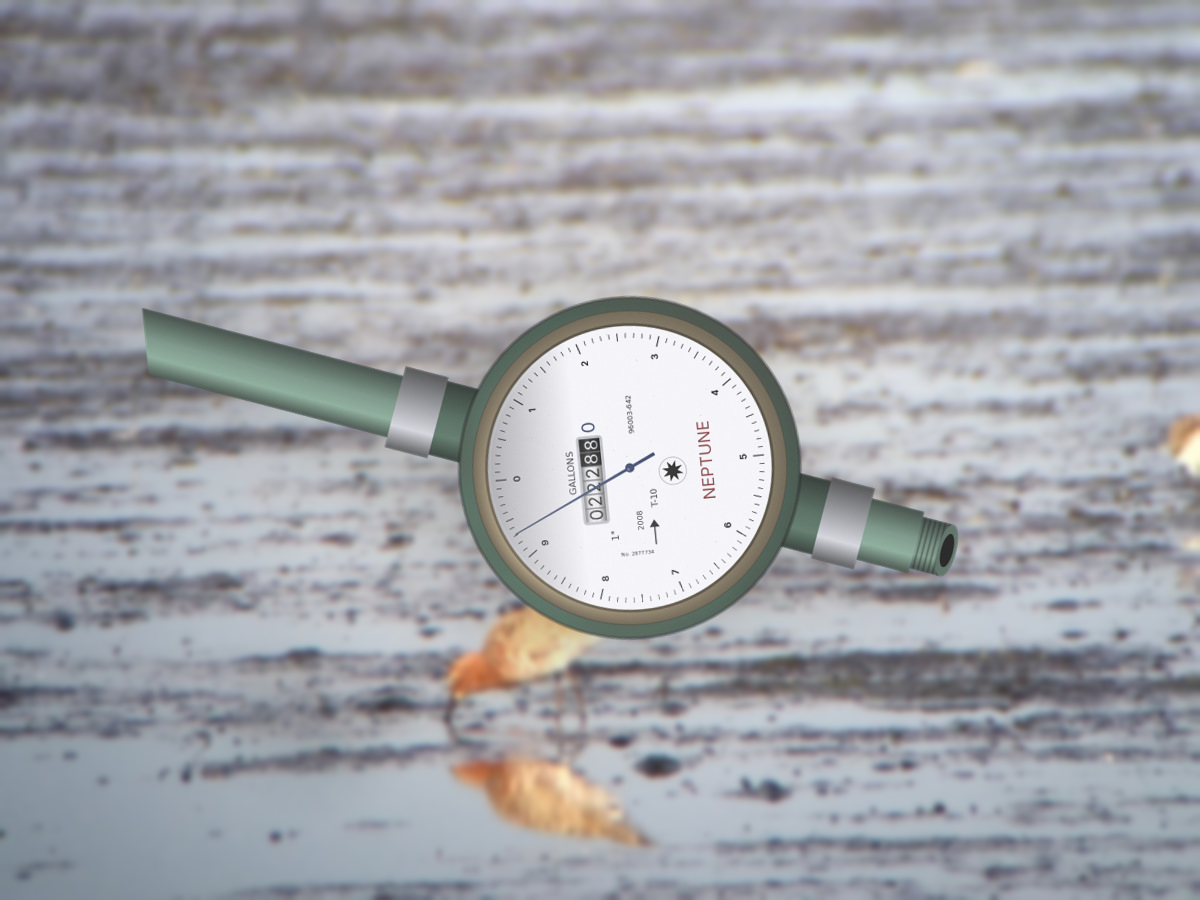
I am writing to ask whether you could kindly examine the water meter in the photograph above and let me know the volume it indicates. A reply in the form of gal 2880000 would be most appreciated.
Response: gal 222879.3
